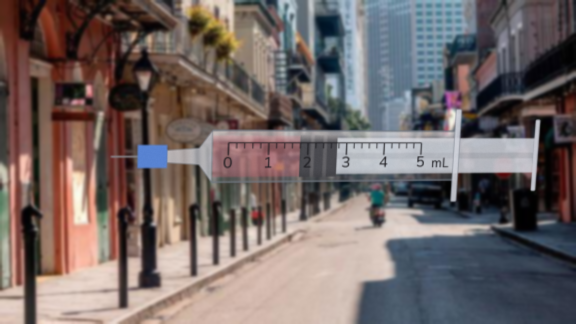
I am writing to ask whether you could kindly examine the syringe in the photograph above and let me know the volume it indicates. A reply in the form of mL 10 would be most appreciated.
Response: mL 1.8
